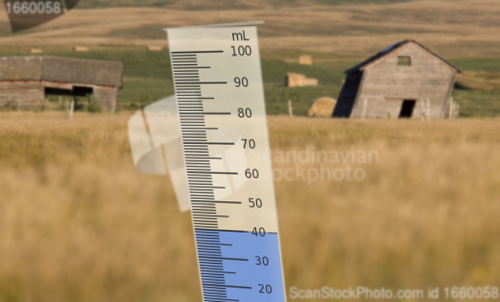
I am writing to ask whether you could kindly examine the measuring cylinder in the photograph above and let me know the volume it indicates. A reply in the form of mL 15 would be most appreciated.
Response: mL 40
